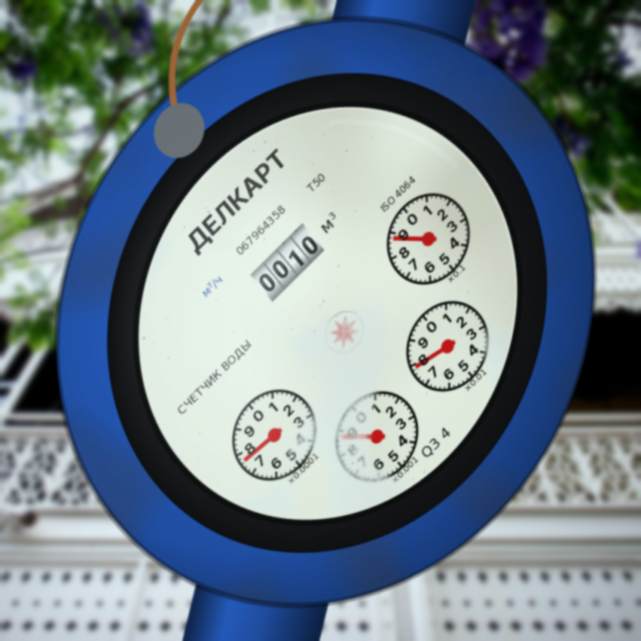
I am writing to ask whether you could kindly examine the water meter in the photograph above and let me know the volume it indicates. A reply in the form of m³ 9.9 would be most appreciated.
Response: m³ 9.8787
